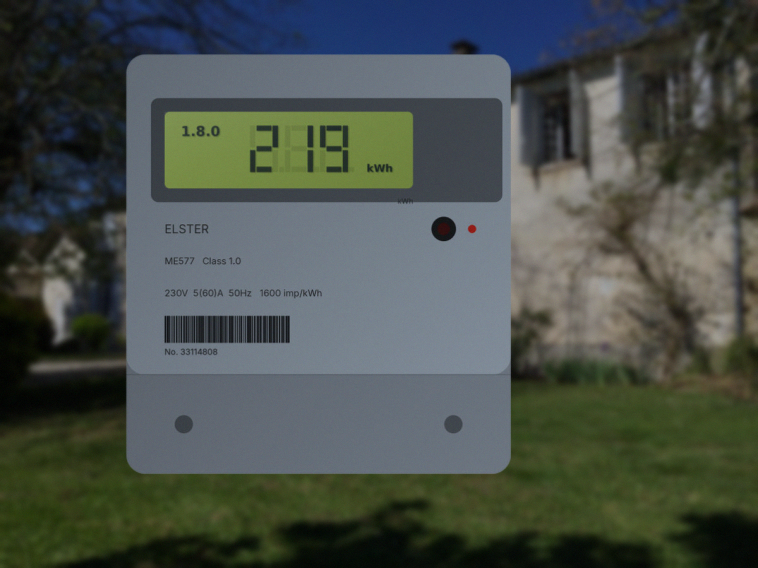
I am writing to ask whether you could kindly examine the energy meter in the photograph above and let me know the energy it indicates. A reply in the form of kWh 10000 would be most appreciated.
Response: kWh 219
